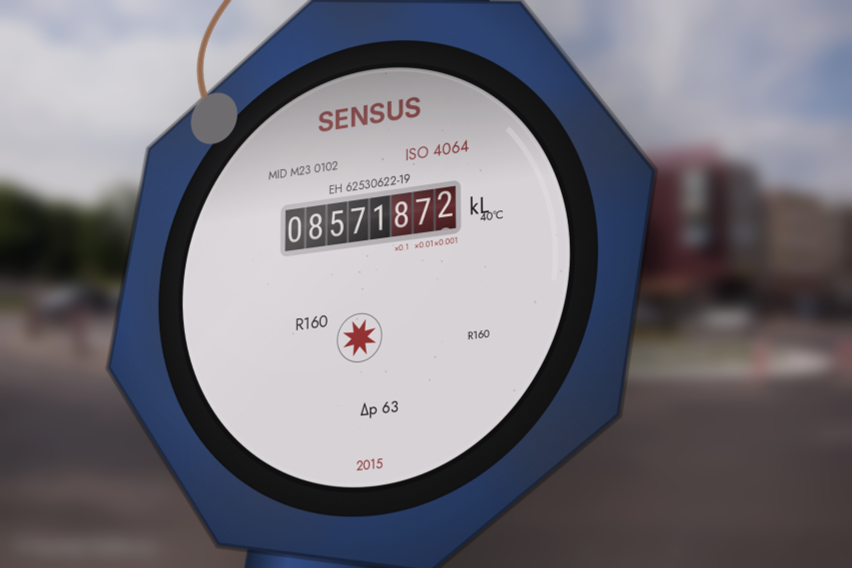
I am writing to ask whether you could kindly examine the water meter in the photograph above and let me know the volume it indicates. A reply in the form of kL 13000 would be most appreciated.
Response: kL 8571.872
